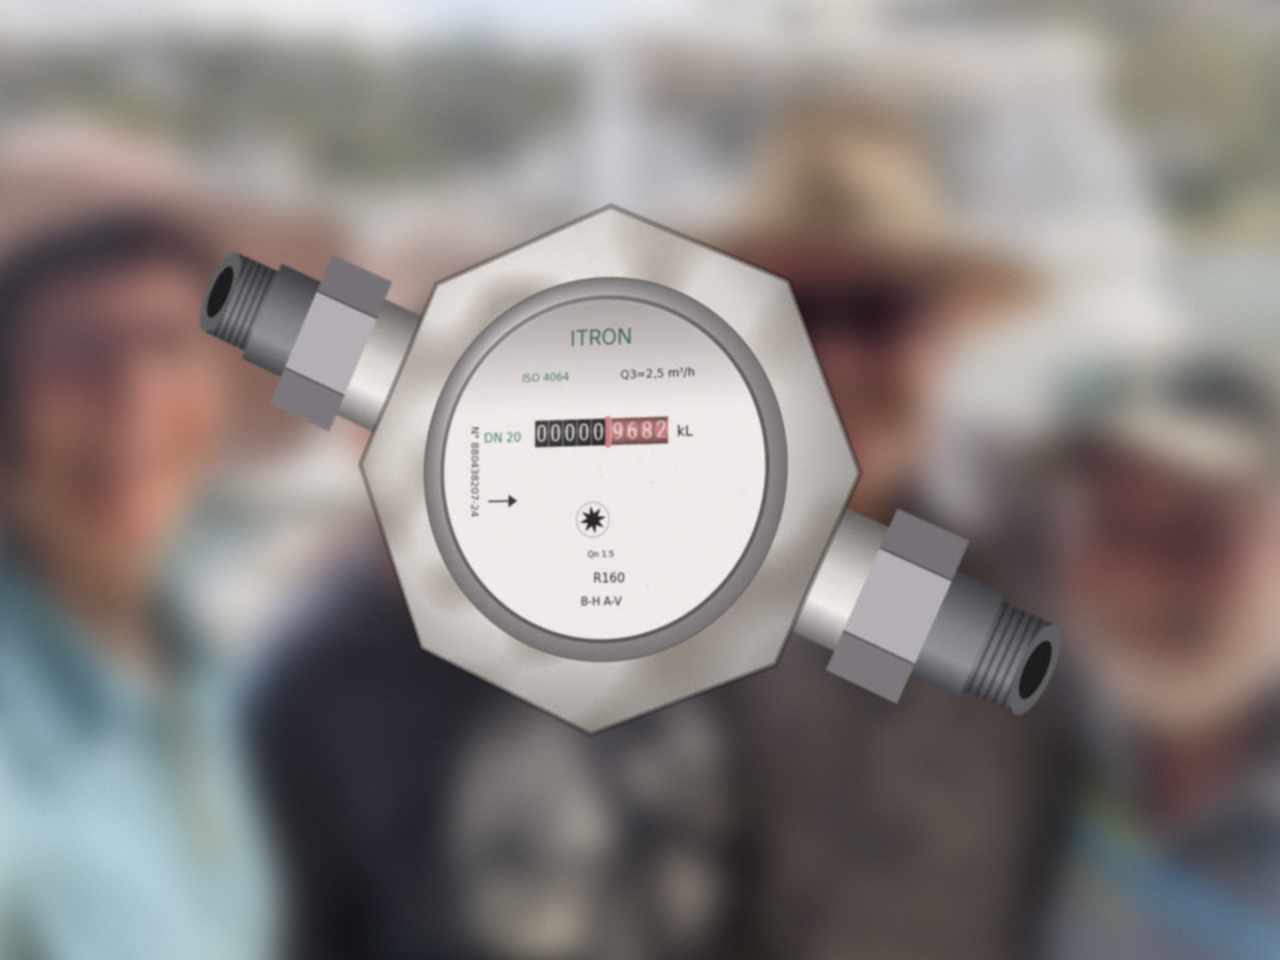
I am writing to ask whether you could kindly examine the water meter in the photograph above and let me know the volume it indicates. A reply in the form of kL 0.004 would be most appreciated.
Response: kL 0.9682
